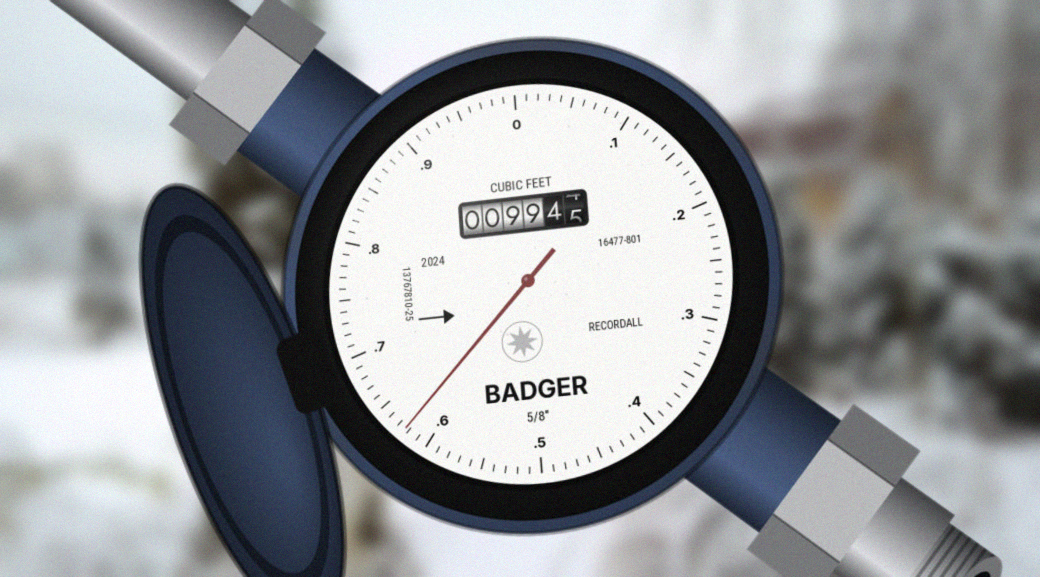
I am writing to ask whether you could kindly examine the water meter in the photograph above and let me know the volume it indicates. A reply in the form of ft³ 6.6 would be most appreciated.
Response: ft³ 9944.62
